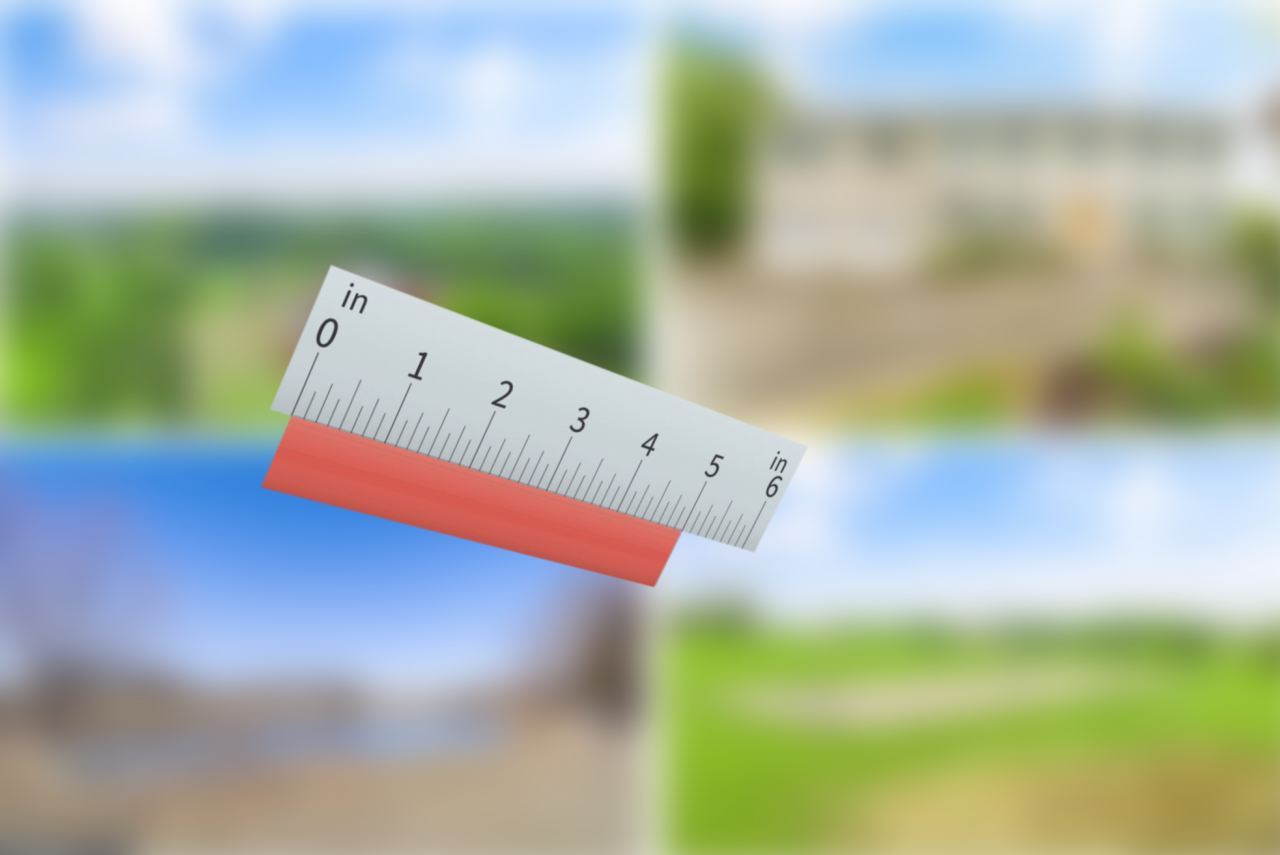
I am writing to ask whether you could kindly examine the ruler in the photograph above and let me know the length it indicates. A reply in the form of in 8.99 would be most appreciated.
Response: in 5
